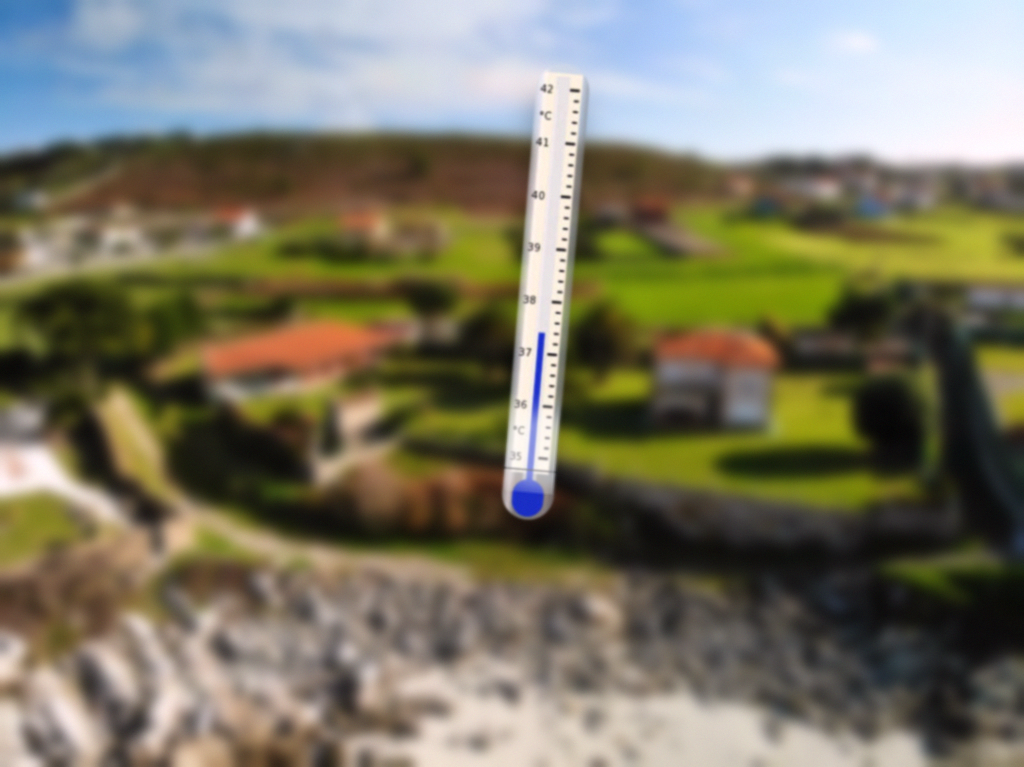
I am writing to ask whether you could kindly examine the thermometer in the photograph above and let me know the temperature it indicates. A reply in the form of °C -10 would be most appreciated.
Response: °C 37.4
